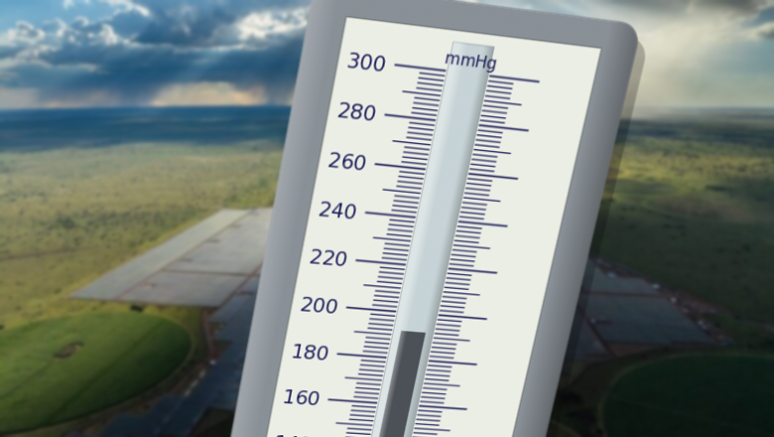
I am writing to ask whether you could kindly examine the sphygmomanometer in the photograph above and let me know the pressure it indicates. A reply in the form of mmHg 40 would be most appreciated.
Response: mmHg 192
